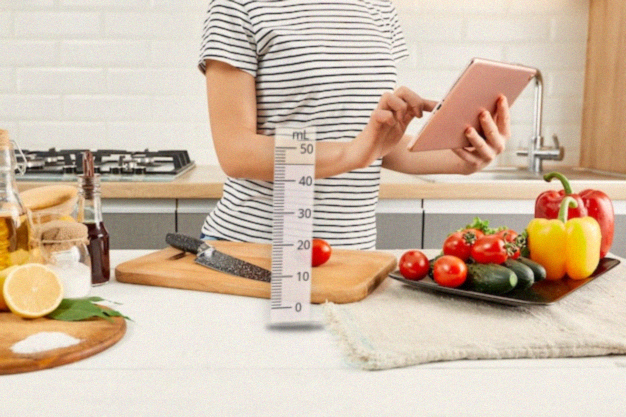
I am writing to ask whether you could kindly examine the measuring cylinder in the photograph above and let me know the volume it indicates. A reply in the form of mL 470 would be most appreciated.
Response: mL 45
